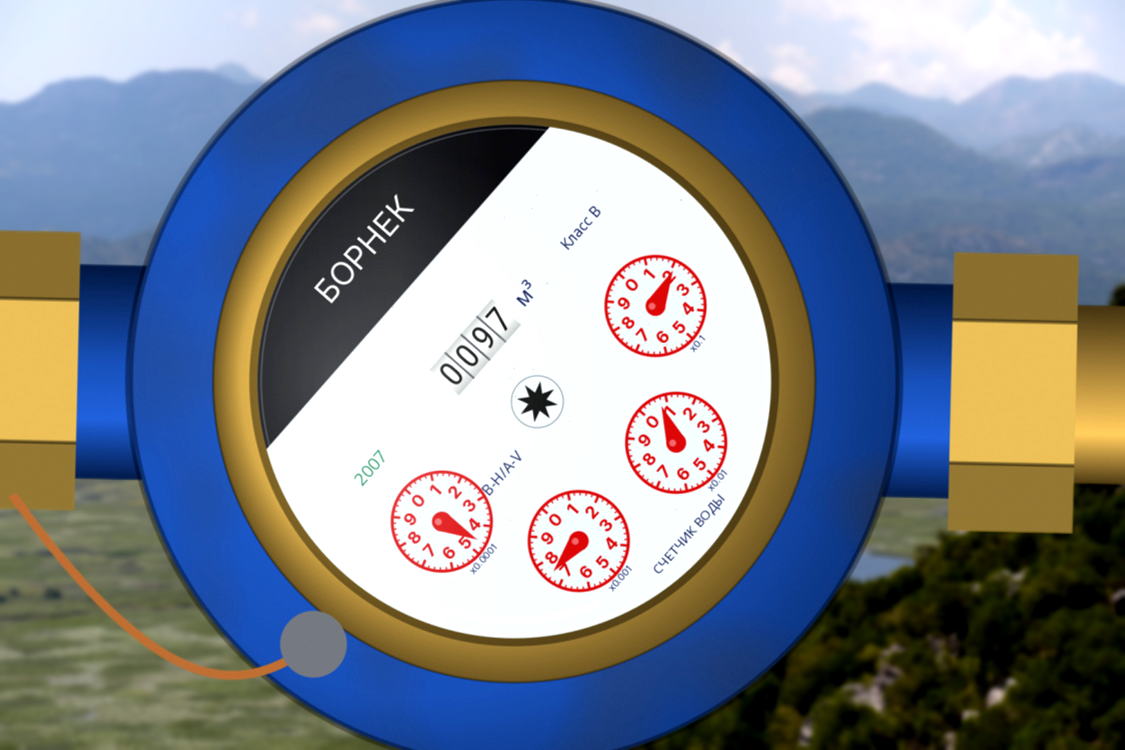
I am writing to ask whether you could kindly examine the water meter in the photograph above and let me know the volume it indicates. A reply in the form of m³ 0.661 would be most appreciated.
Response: m³ 97.2074
